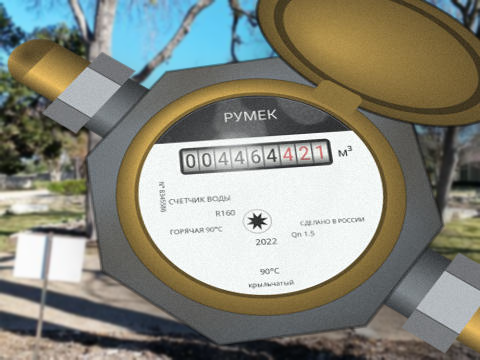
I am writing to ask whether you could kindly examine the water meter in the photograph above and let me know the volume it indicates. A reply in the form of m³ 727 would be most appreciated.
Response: m³ 4464.421
